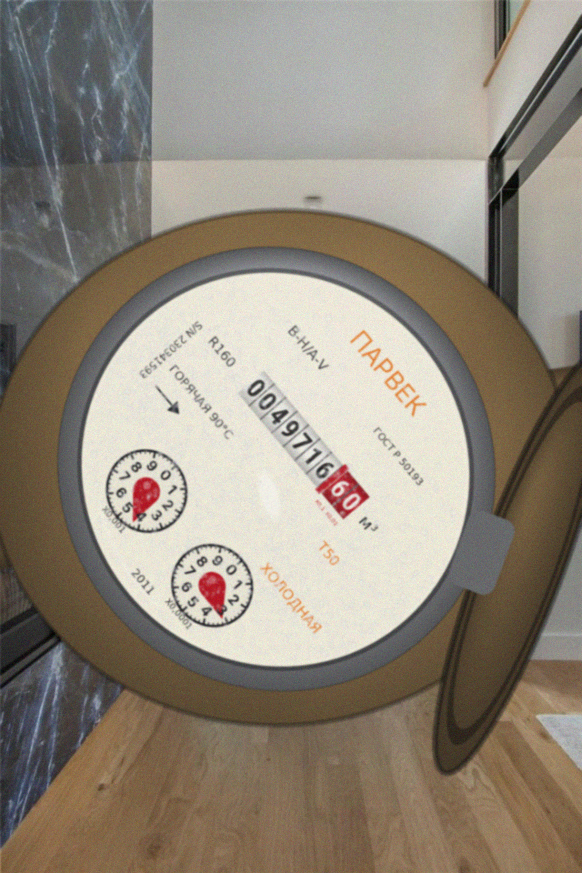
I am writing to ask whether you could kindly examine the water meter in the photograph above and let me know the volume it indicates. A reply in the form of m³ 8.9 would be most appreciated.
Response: m³ 49716.6043
